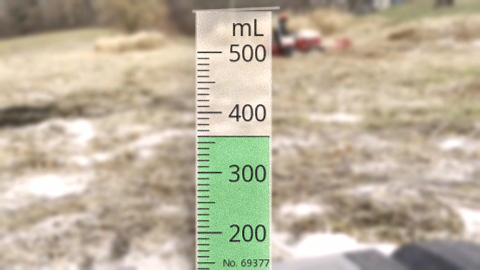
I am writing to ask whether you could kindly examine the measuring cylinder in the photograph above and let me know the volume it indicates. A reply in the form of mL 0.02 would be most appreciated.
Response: mL 360
